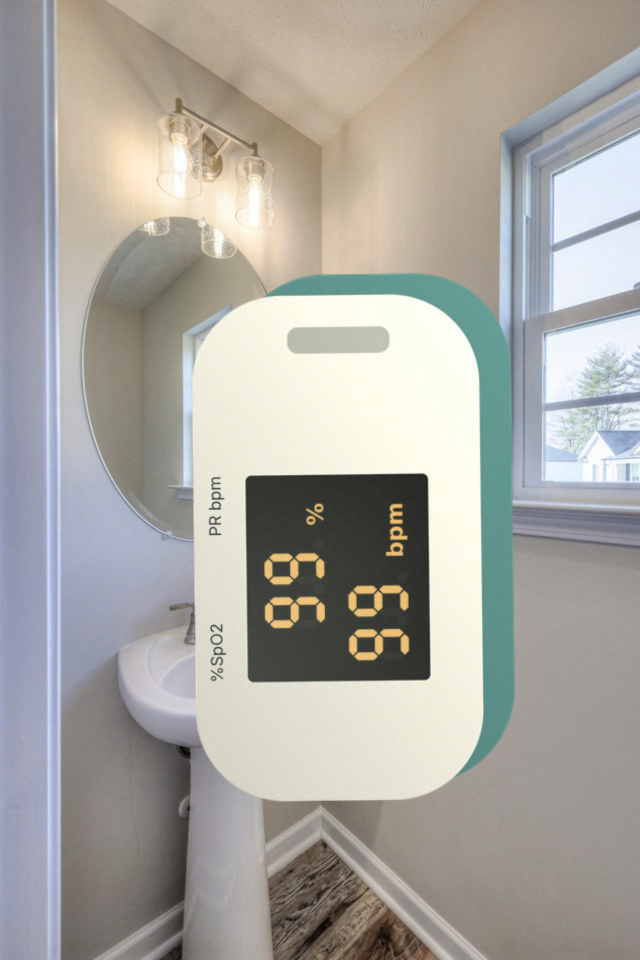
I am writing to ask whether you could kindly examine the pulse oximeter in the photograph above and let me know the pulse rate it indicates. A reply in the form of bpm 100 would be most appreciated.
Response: bpm 99
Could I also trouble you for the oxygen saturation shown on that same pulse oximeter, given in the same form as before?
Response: % 99
